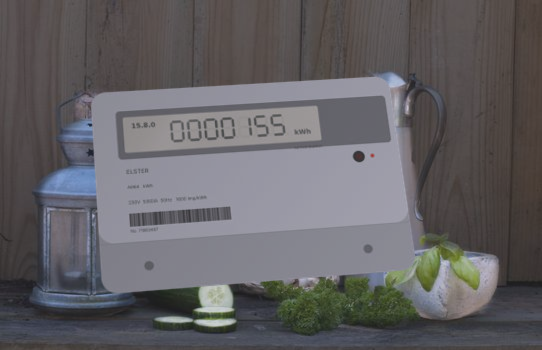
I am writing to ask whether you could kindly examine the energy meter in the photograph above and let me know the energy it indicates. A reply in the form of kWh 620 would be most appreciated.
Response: kWh 155
